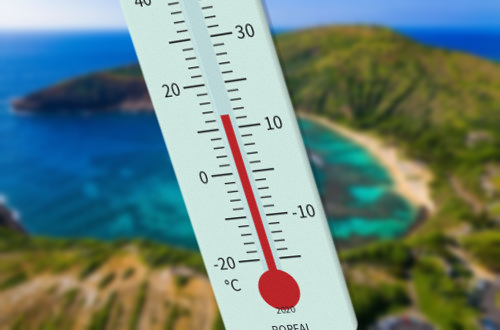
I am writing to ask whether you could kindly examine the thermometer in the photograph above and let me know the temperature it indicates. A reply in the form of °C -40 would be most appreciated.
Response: °C 13
